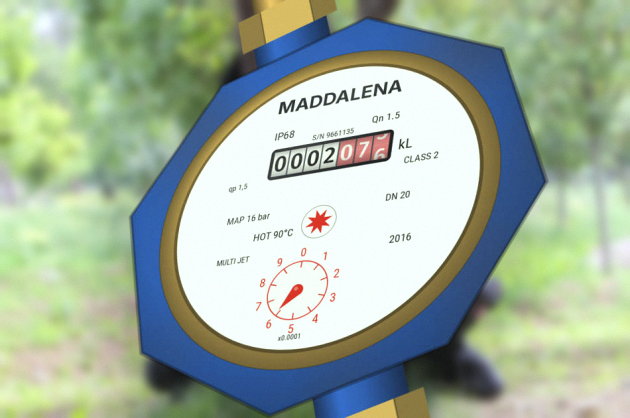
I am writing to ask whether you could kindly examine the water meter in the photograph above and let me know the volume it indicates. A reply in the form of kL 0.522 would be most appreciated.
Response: kL 2.0756
